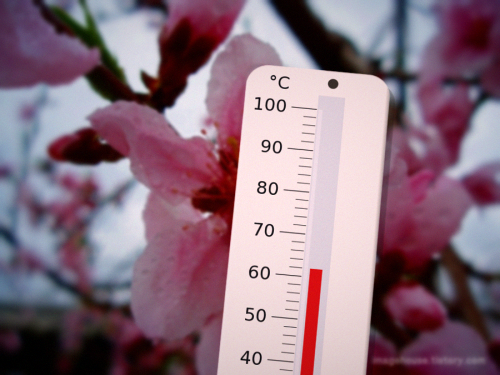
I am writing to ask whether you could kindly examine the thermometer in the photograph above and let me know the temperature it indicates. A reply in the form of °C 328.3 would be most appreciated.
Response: °C 62
